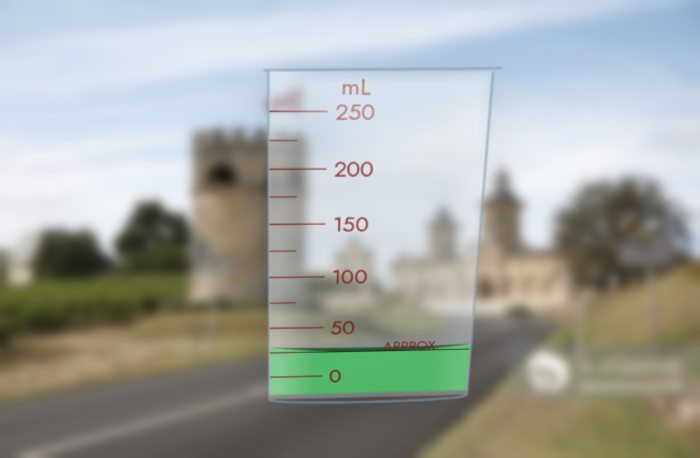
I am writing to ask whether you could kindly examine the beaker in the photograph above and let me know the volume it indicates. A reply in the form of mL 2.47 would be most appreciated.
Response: mL 25
